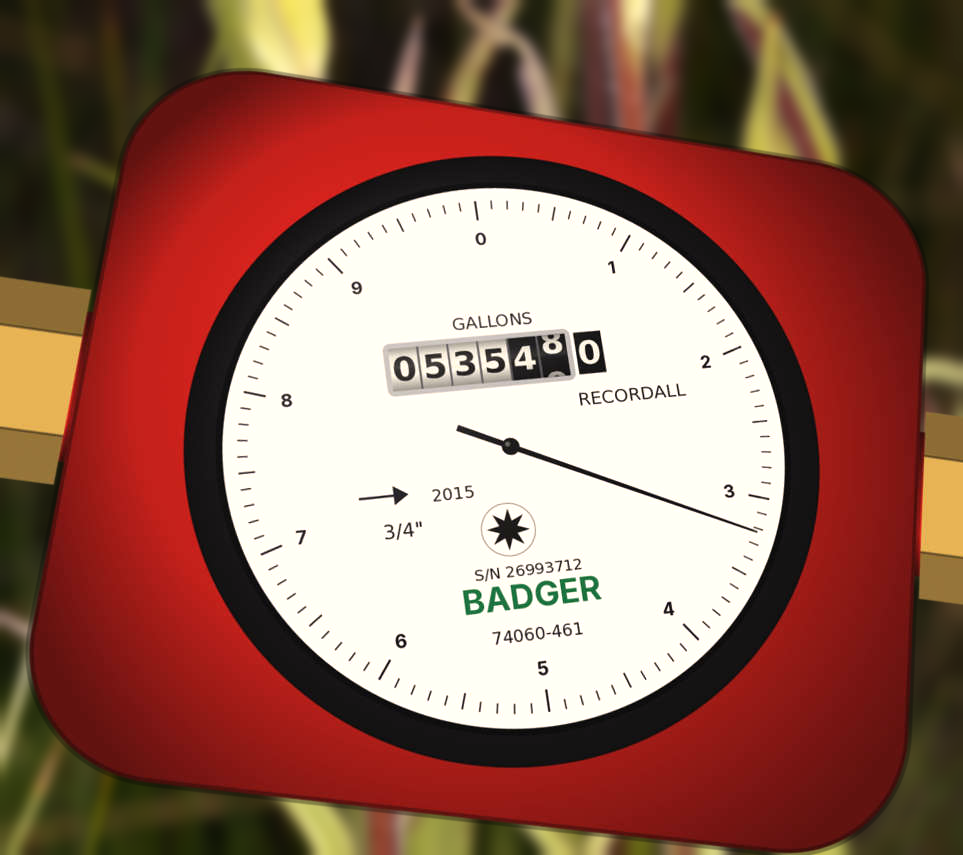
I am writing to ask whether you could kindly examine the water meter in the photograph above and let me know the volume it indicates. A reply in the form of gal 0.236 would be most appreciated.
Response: gal 535483.2
